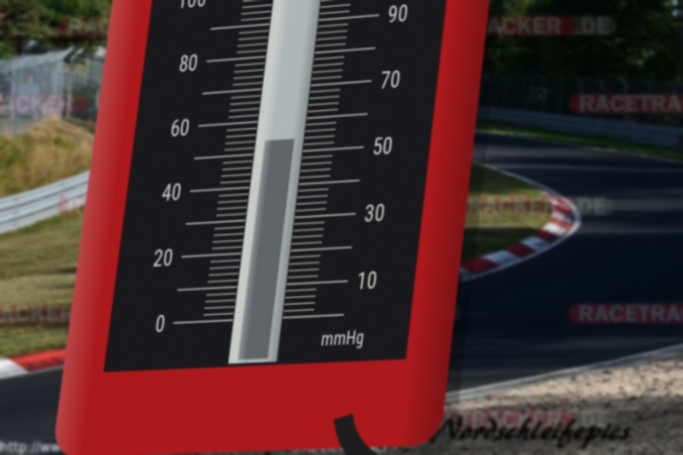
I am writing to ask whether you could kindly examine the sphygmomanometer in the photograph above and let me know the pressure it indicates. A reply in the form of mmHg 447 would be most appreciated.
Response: mmHg 54
